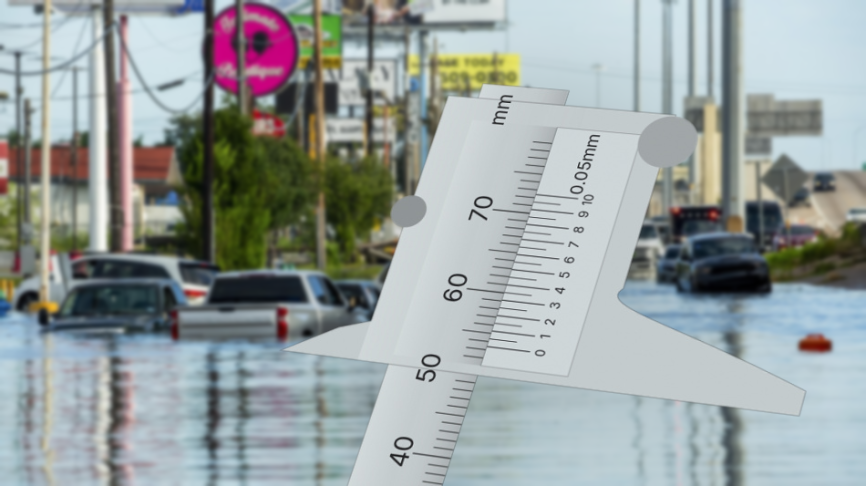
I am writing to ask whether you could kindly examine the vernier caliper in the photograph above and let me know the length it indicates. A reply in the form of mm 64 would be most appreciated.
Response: mm 53.4
